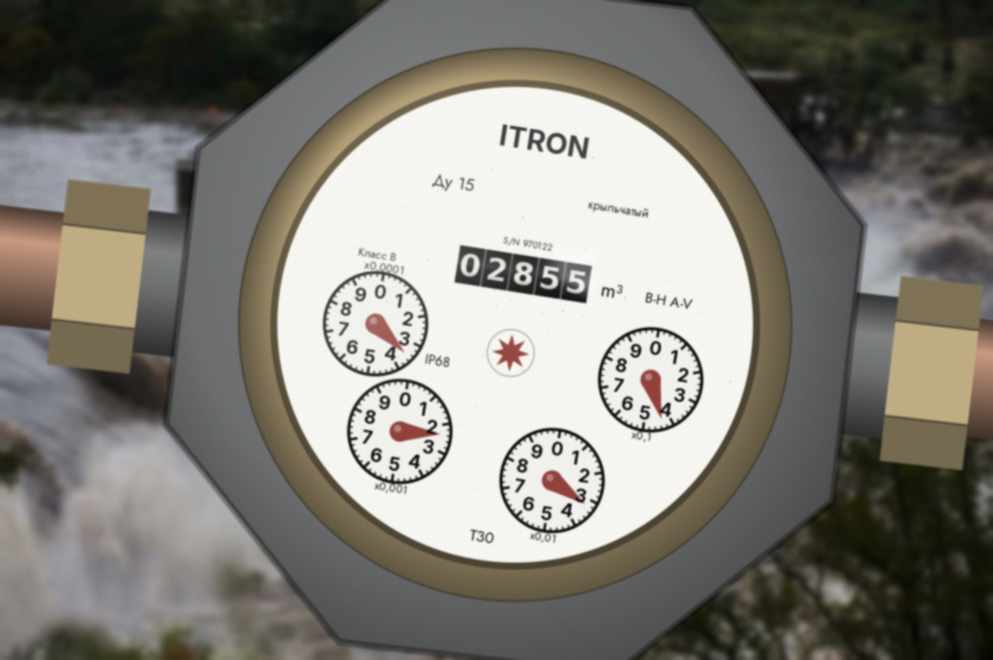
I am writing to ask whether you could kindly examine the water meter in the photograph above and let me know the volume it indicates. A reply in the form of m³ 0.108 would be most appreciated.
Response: m³ 2855.4323
